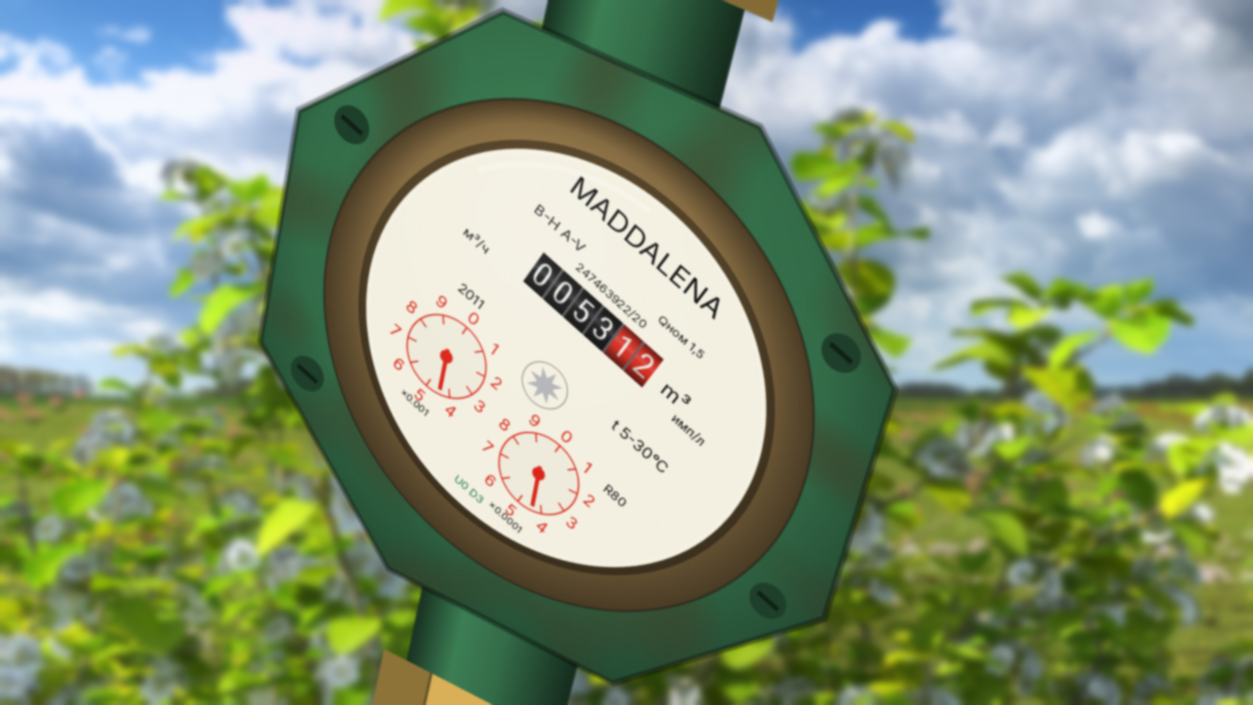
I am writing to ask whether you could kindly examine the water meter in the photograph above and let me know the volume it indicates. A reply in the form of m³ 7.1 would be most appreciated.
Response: m³ 53.1244
